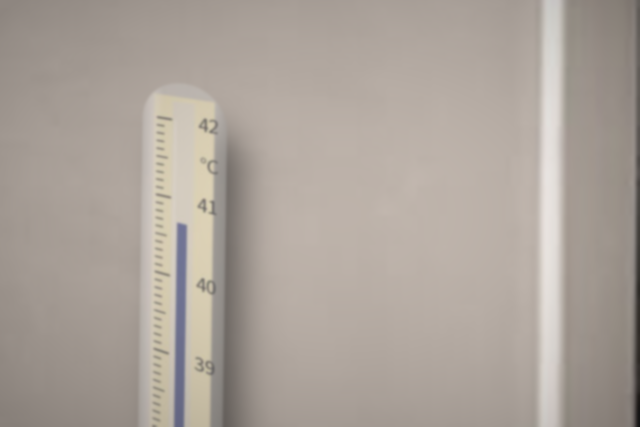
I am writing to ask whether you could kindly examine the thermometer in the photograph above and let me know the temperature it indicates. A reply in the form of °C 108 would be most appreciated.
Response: °C 40.7
